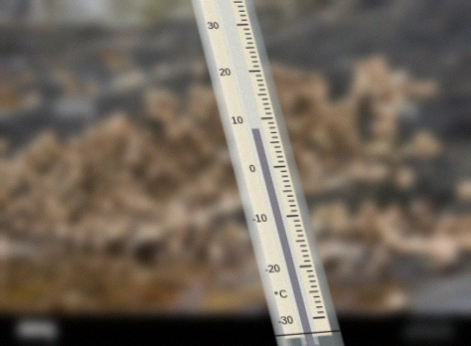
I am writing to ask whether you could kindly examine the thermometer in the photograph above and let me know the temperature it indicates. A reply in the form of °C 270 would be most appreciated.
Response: °C 8
